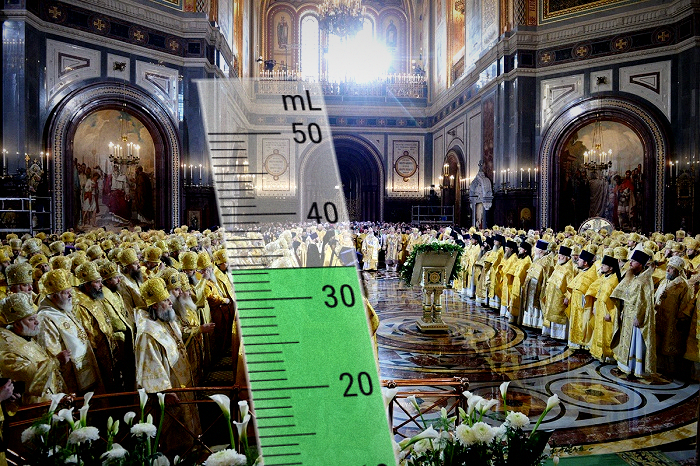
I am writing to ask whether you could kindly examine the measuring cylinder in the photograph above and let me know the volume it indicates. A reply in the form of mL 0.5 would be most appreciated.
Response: mL 33.5
